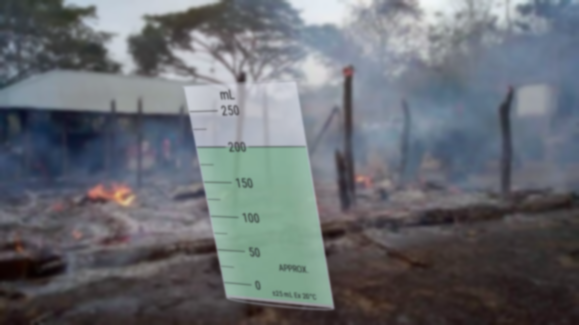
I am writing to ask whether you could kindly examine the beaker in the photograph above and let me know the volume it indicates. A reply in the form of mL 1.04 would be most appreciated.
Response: mL 200
